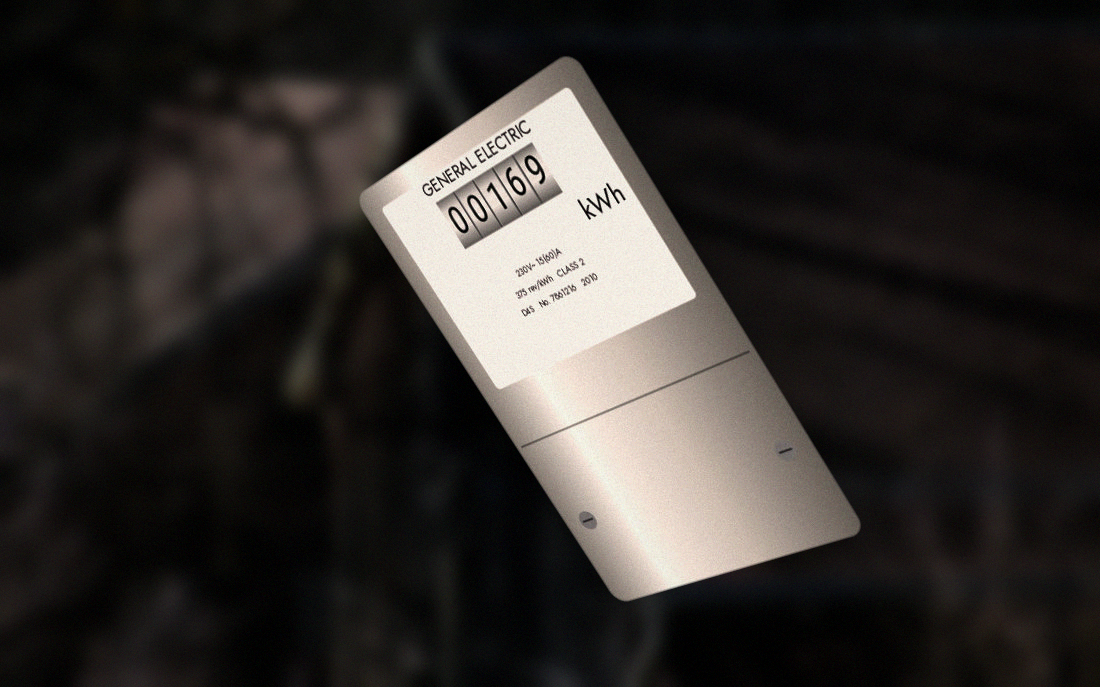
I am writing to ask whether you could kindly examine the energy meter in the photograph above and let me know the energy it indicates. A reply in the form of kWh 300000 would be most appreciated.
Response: kWh 169
